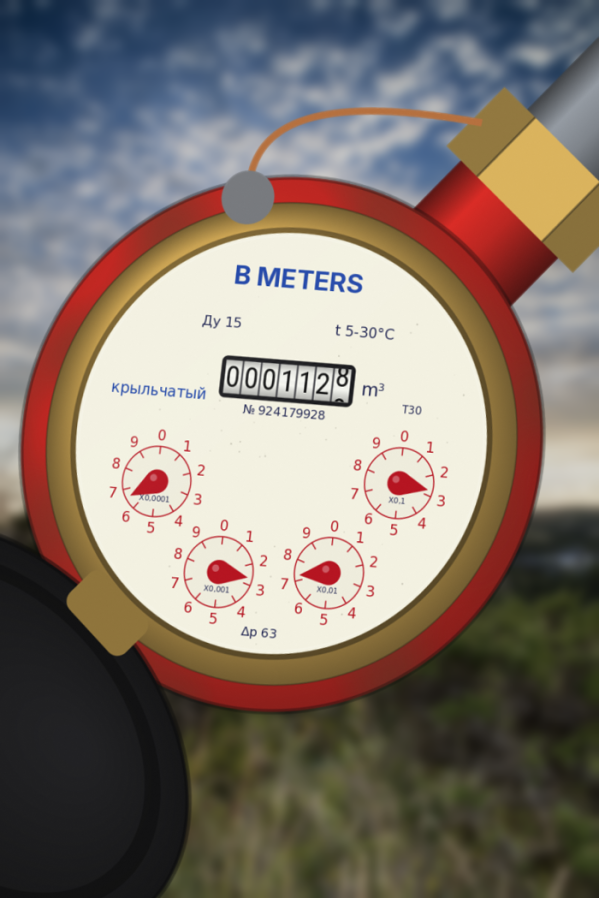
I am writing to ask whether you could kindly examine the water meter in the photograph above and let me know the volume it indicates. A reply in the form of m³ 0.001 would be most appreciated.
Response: m³ 1128.2726
